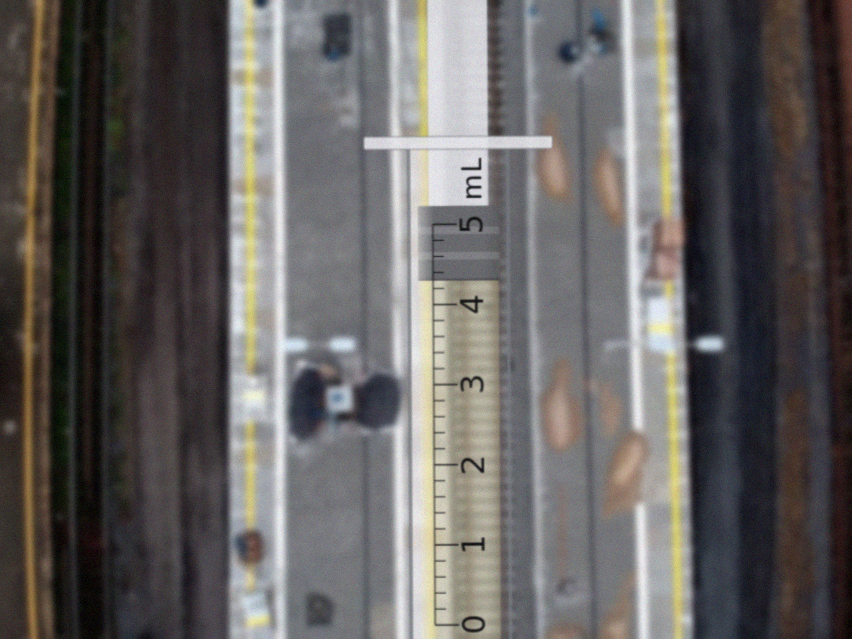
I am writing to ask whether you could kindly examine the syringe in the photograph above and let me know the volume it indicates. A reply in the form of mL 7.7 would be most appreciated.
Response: mL 4.3
